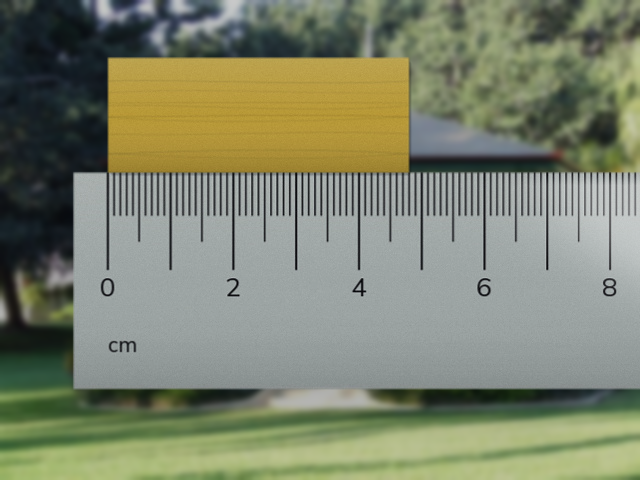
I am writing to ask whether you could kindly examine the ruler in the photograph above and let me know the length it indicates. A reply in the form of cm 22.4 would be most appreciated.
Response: cm 4.8
